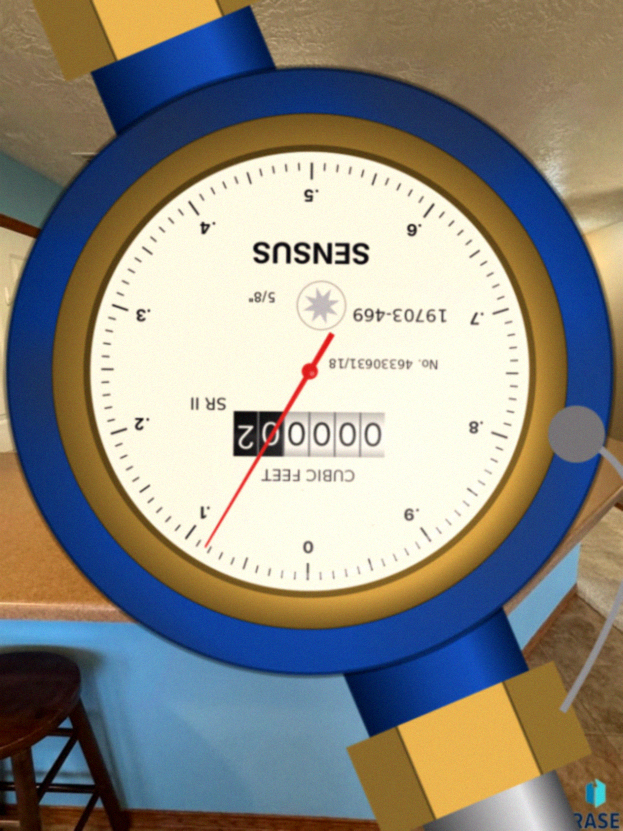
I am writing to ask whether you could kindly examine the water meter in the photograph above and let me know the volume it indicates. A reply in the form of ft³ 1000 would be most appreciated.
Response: ft³ 2.08
